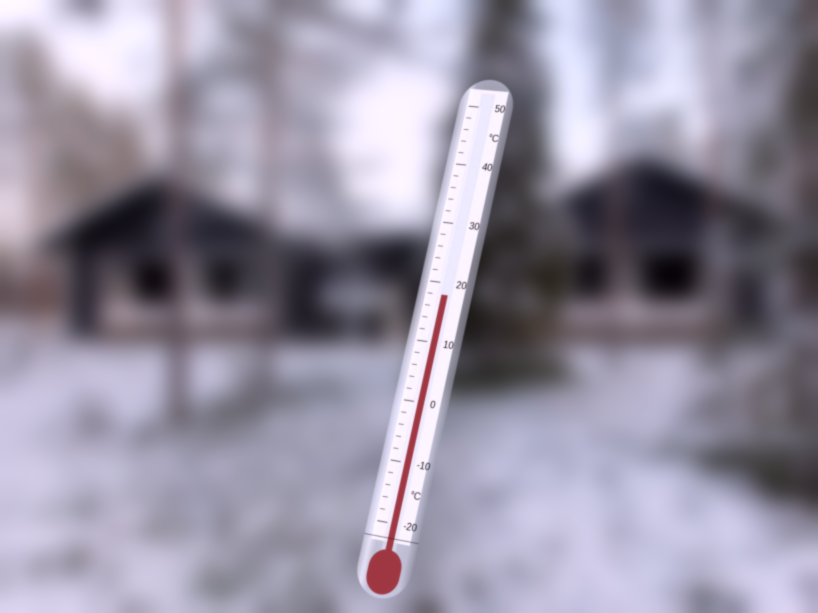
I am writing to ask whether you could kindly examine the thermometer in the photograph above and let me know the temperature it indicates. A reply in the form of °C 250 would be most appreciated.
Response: °C 18
